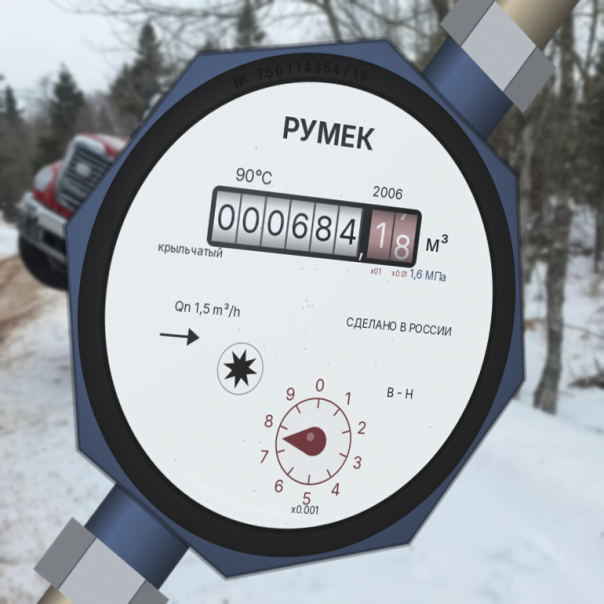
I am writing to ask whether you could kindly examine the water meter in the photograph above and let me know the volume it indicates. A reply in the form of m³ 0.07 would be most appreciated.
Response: m³ 684.177
